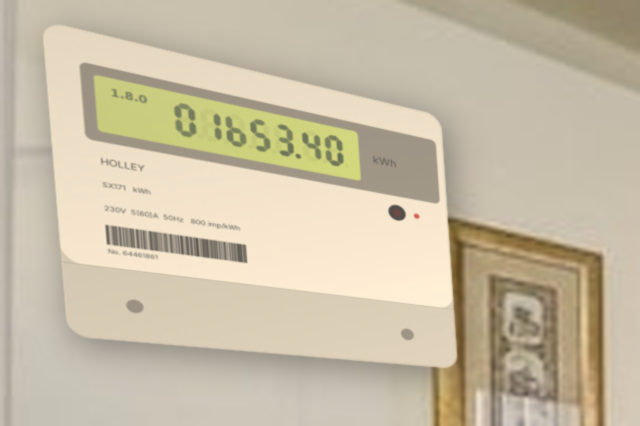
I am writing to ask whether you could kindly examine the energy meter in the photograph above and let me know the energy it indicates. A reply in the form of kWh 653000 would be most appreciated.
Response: kWh 1653.40
